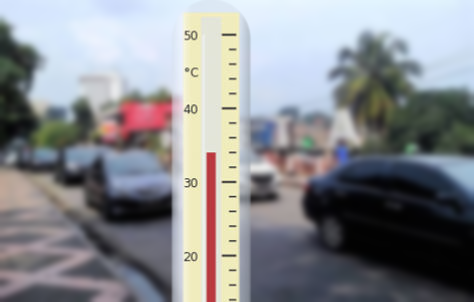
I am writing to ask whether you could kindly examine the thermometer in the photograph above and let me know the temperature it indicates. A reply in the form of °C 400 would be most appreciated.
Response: °C 34
